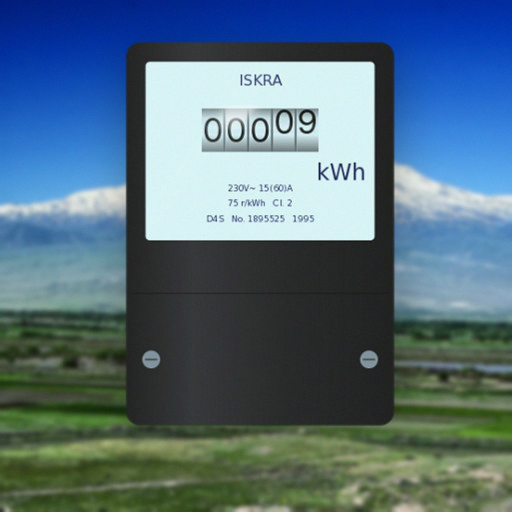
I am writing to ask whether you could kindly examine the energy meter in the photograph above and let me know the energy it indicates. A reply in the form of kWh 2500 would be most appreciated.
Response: kWh 9
